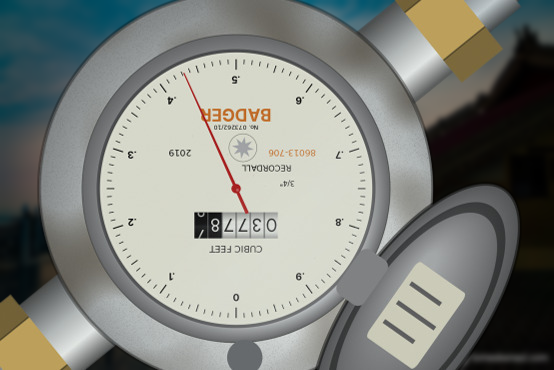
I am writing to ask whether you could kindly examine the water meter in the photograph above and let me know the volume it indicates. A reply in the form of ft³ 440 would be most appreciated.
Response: ft³ 37787.43
